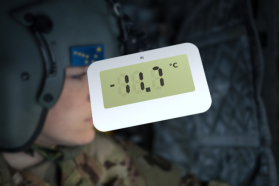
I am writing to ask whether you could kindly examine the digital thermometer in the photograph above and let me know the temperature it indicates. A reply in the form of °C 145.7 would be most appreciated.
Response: °C -11.7
